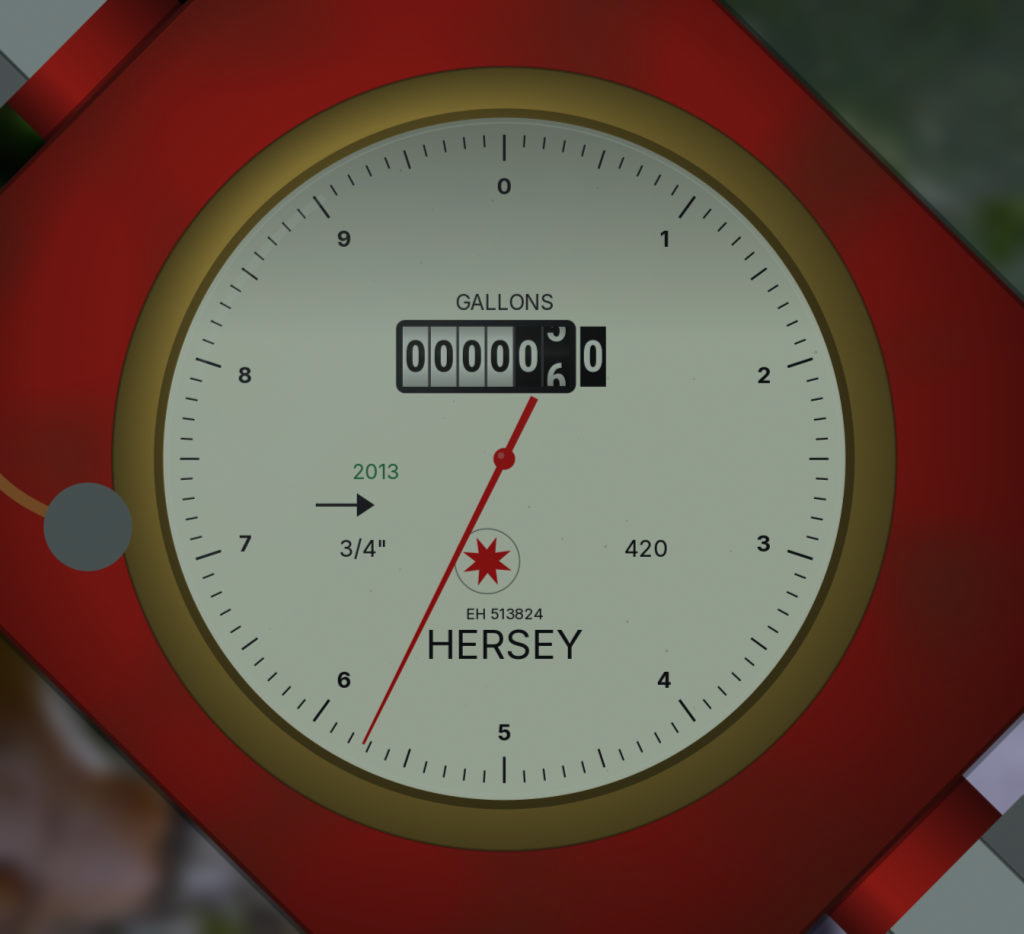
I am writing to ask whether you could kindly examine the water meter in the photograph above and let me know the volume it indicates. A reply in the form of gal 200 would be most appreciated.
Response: gal 55.7
